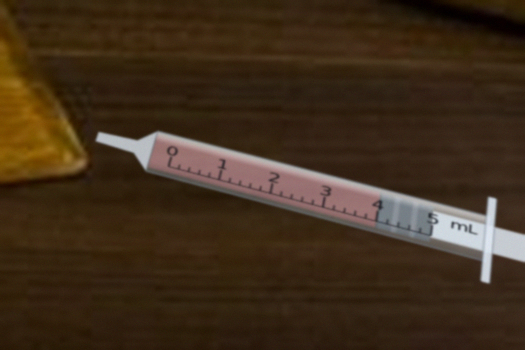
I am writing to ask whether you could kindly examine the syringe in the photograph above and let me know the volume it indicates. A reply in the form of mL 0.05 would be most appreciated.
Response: mL 4
